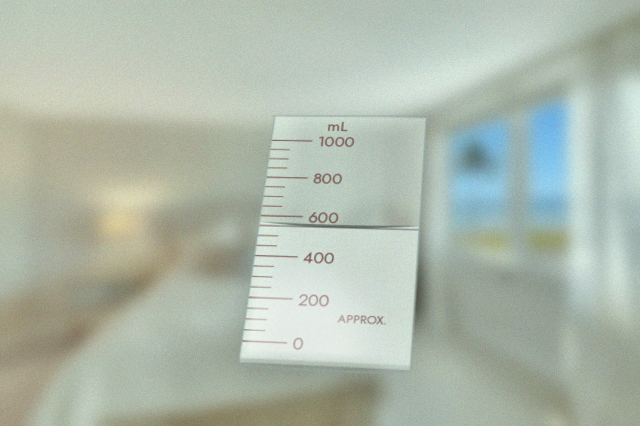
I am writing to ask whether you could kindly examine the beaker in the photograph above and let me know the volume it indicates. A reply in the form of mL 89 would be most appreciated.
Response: mL 550
